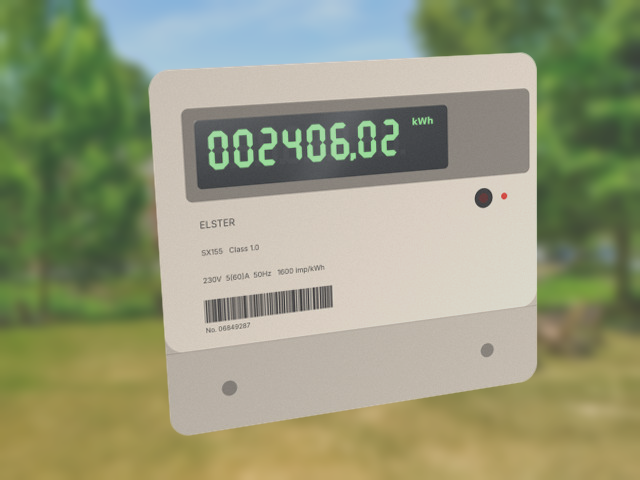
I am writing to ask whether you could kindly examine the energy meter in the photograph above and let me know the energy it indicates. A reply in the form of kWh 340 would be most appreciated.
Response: kWh 2406.02
